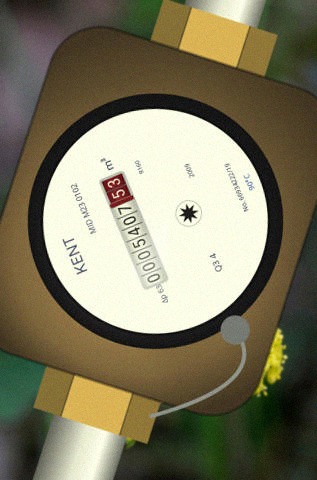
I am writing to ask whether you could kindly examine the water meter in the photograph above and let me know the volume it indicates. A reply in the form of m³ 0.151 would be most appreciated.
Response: m³ 5407.53
